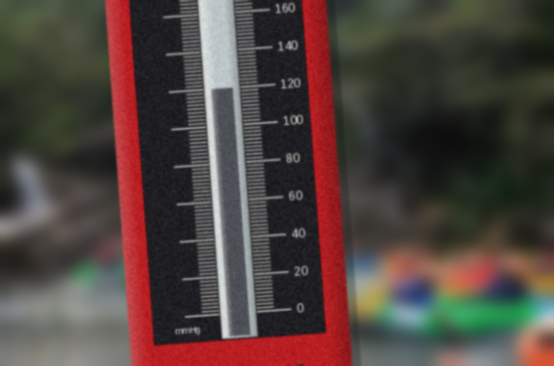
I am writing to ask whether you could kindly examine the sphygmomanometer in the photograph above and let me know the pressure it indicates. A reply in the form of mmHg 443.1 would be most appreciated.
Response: mmHg 120
